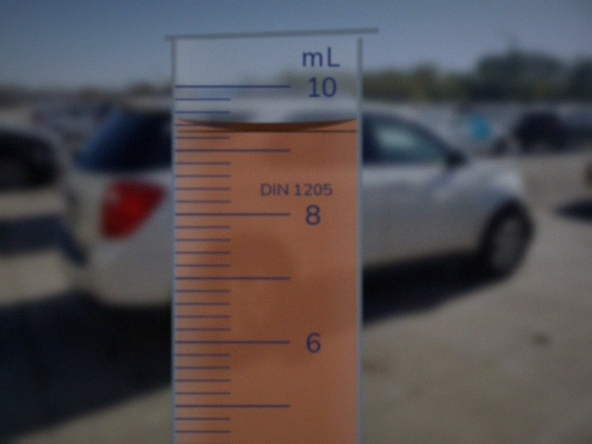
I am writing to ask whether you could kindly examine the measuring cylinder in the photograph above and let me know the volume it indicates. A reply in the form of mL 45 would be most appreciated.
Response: mL 9.3
